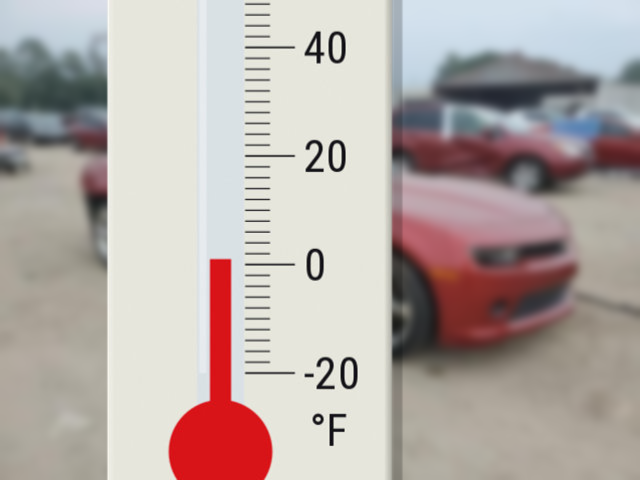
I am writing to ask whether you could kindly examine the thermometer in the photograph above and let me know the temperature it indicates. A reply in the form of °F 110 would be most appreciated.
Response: °F 1
